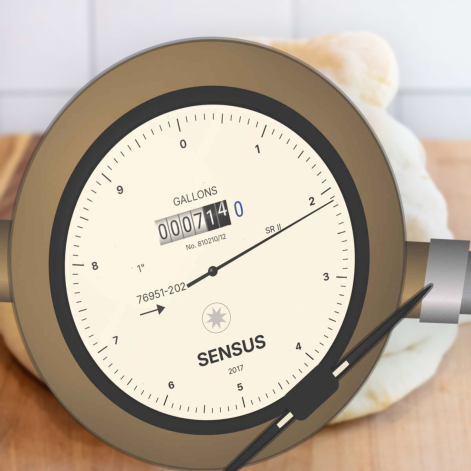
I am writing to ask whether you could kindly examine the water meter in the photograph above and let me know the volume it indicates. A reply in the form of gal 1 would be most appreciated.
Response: gal 7142.1
